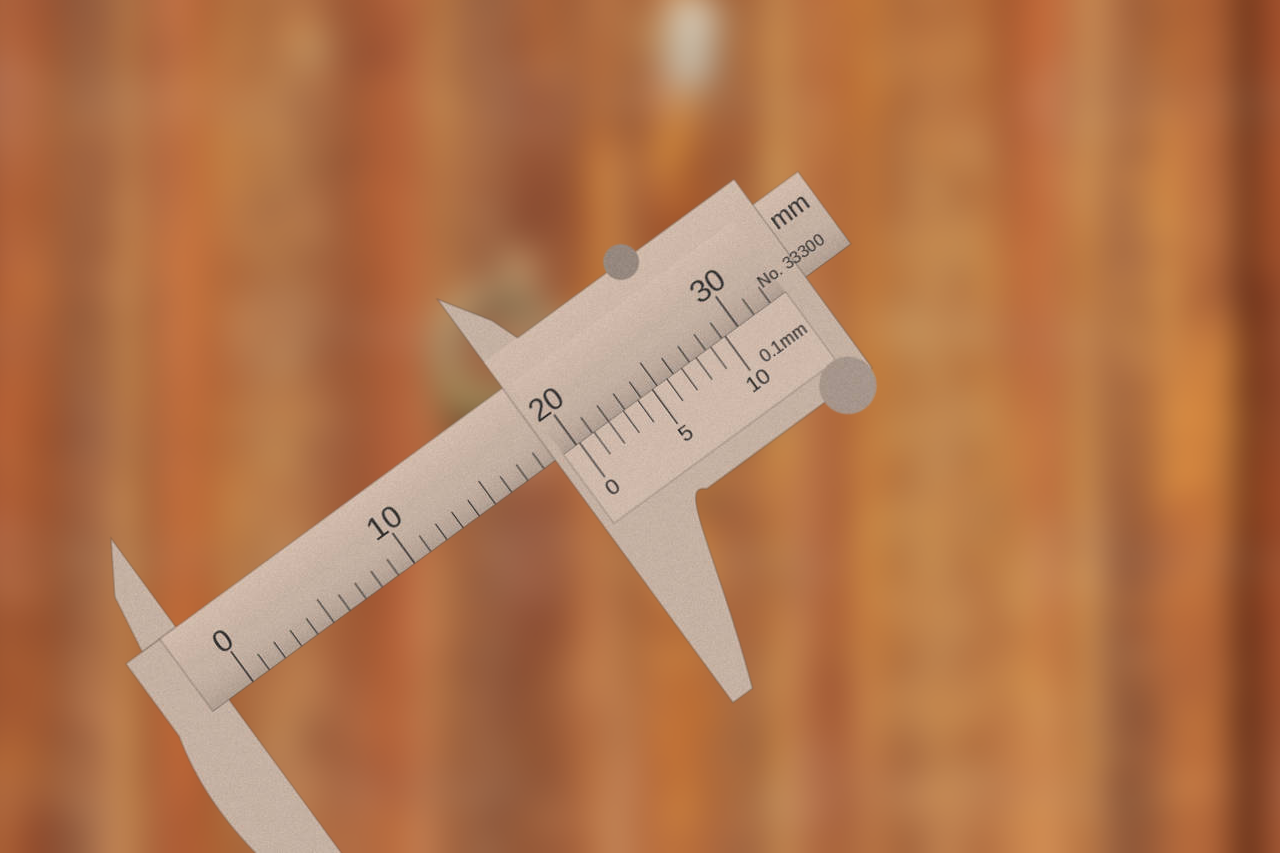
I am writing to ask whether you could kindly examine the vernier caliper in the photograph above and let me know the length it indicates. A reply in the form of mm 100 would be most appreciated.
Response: mm 20.2
